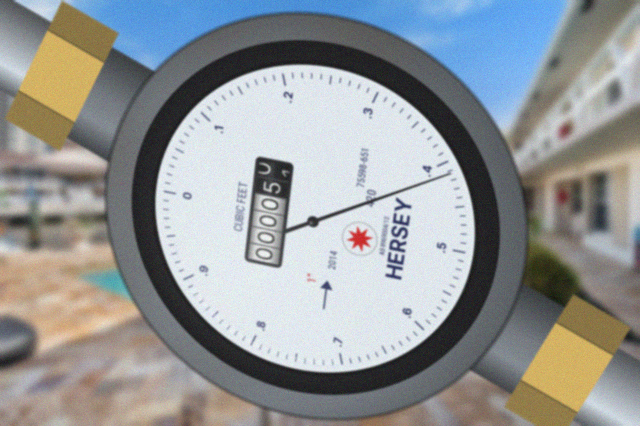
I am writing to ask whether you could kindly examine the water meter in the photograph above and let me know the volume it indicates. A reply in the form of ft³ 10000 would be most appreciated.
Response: ft³ 50.41
